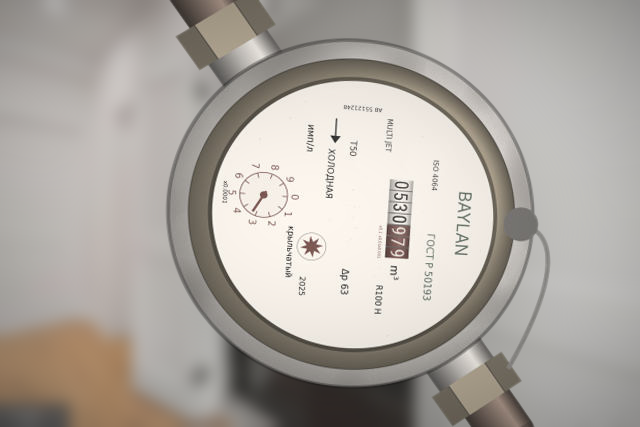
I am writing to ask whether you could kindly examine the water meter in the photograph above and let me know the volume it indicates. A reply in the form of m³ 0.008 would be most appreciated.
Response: m³ 530.9793
